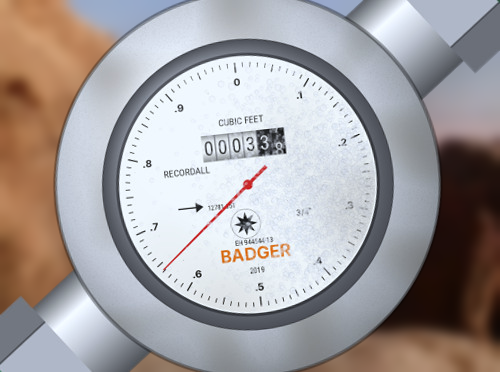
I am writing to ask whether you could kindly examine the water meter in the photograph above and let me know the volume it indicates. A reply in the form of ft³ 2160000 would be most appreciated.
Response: ft³ 337.64
